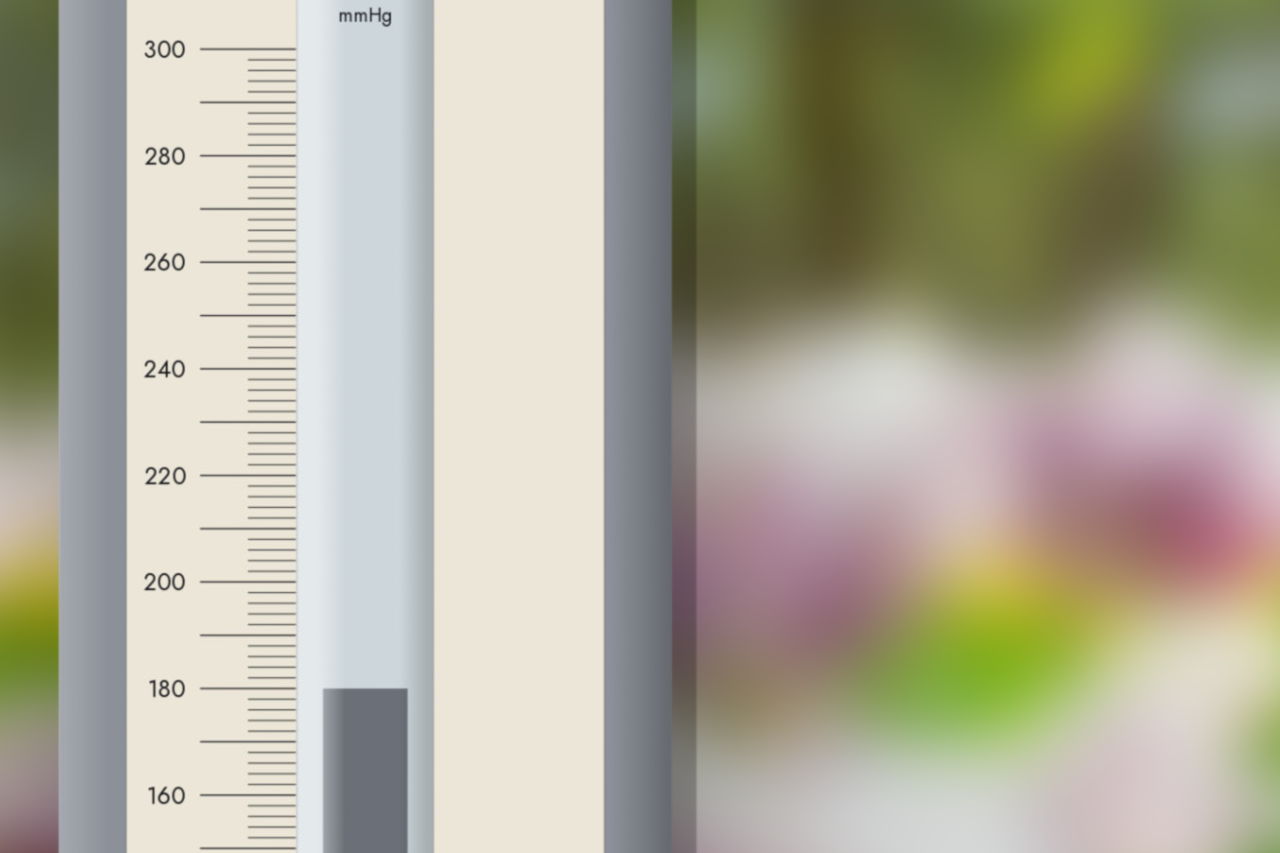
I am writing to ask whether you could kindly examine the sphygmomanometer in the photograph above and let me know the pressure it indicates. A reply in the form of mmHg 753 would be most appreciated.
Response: mmHg 180
